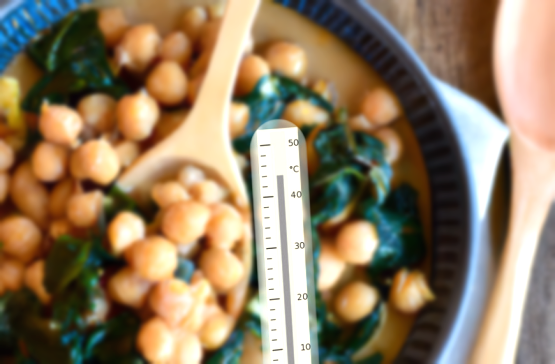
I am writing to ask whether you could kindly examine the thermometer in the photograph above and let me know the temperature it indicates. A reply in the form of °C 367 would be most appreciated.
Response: °C 44
